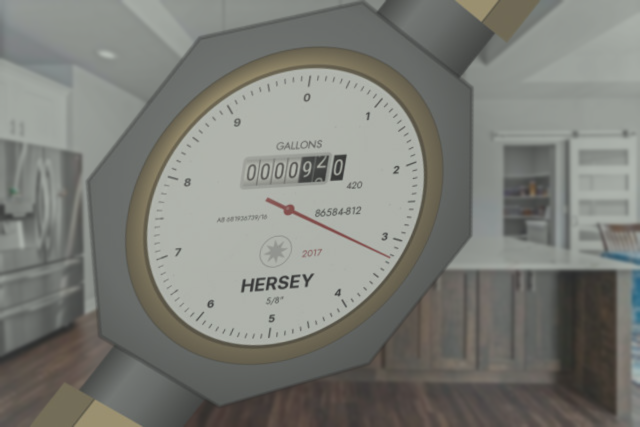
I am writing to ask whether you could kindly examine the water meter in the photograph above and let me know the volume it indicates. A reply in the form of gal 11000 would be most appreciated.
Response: gal 923.2
